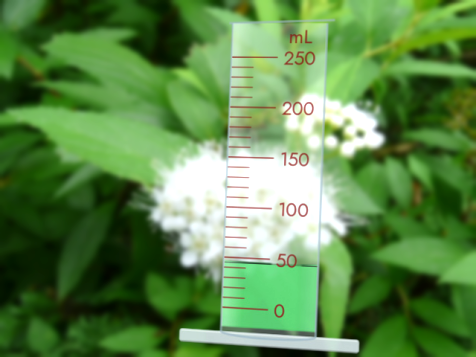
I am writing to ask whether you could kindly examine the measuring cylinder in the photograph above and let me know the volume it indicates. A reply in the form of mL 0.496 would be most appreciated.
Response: mL 45
